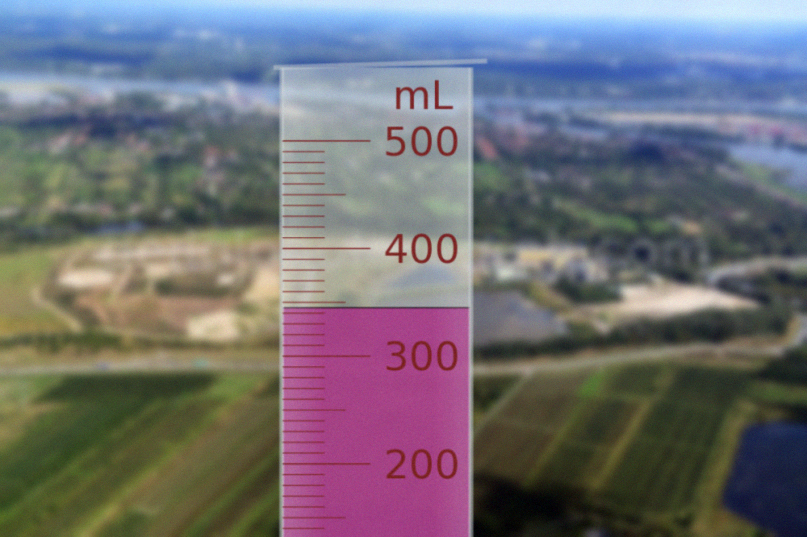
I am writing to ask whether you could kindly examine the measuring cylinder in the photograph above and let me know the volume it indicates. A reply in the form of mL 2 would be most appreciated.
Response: mL 345
